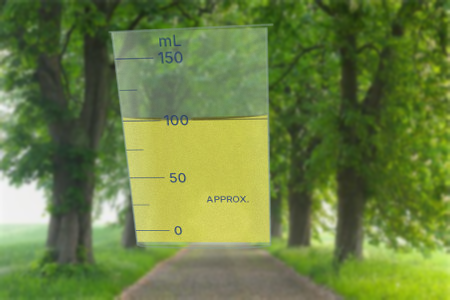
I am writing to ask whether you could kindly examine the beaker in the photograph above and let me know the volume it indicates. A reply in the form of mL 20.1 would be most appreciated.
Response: mL 100
